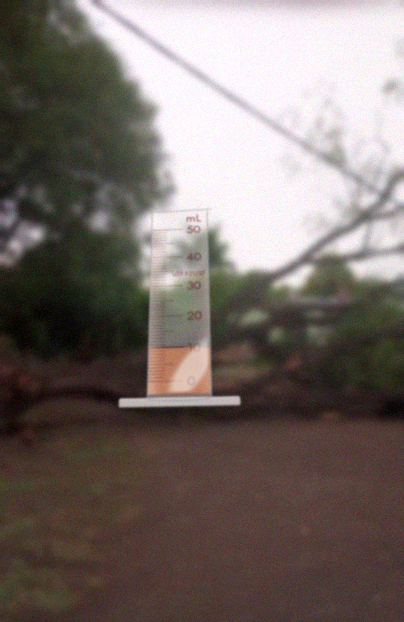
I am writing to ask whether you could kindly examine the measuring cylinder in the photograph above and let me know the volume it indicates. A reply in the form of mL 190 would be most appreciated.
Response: mL 10
